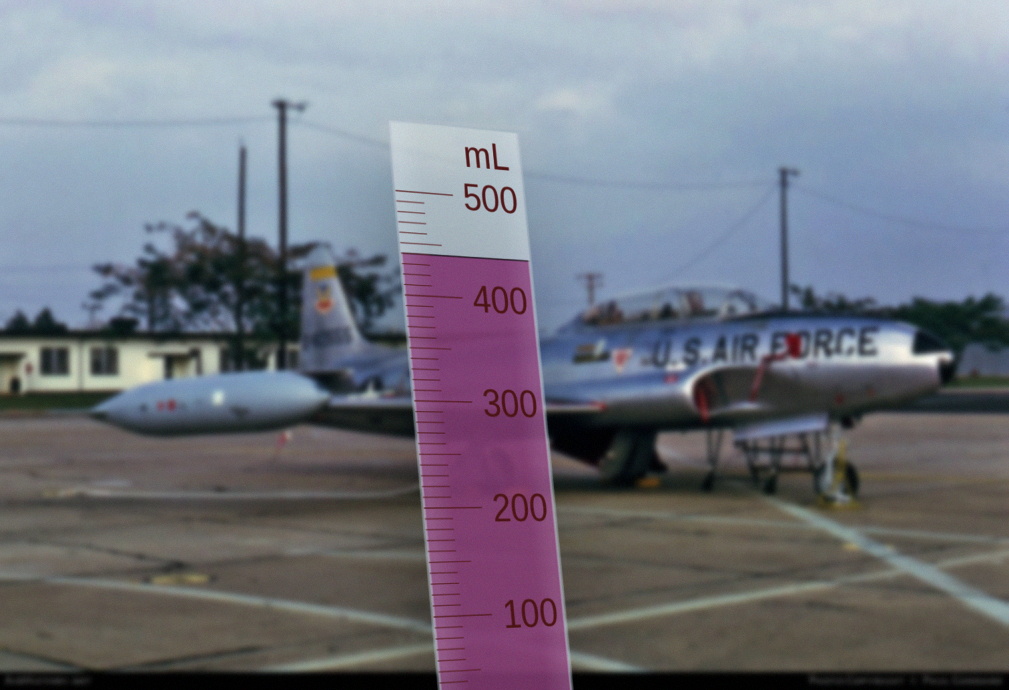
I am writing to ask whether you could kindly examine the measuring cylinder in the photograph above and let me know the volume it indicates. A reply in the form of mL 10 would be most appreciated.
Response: mL 440
